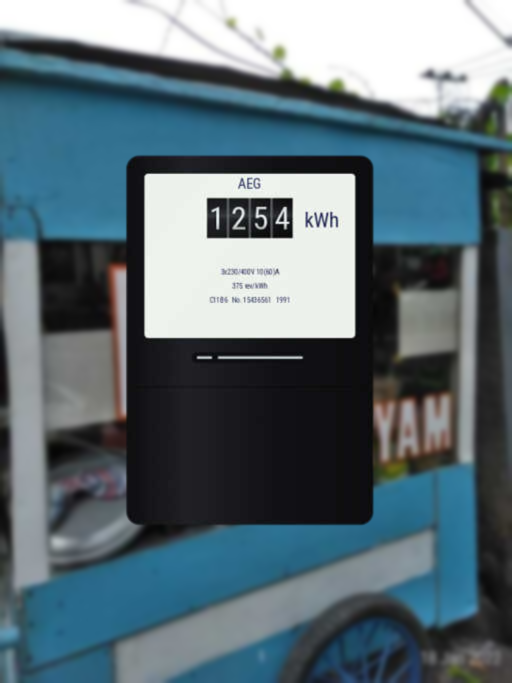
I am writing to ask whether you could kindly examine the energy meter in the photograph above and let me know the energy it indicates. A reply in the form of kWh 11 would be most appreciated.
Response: kWh 1254
